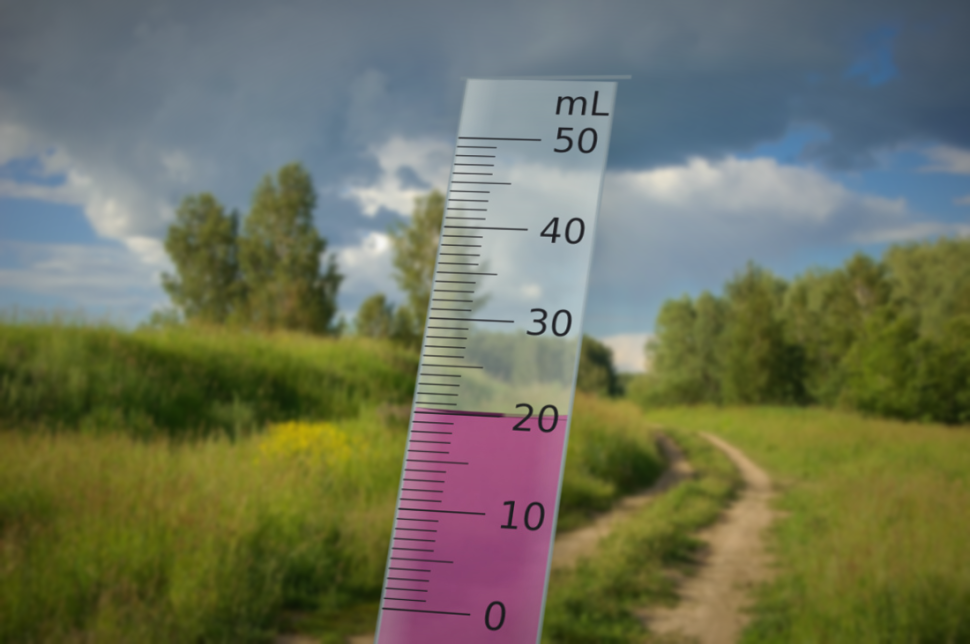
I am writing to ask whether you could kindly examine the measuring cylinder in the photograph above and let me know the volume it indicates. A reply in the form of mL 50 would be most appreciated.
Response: mL 20
